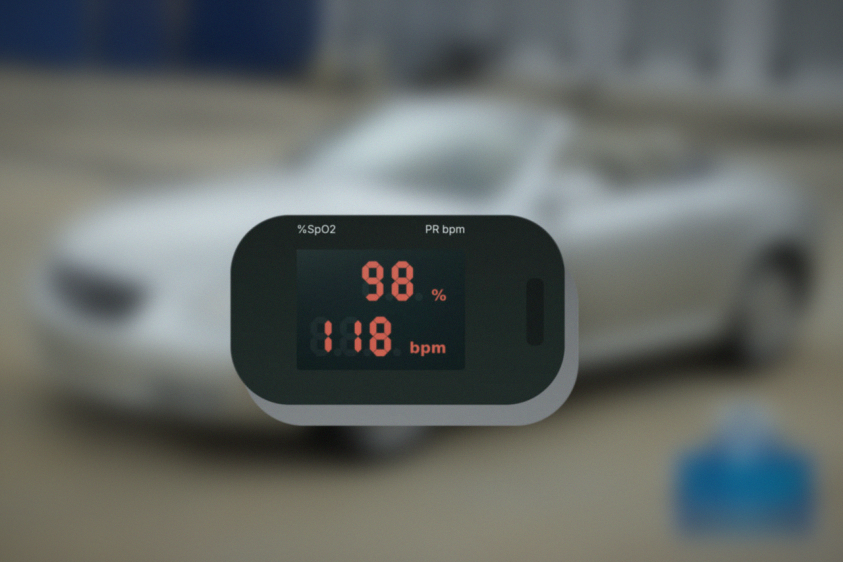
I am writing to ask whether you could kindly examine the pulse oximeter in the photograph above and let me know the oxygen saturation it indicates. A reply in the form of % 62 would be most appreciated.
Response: % 98
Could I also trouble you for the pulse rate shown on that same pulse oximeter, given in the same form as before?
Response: bpm 118
